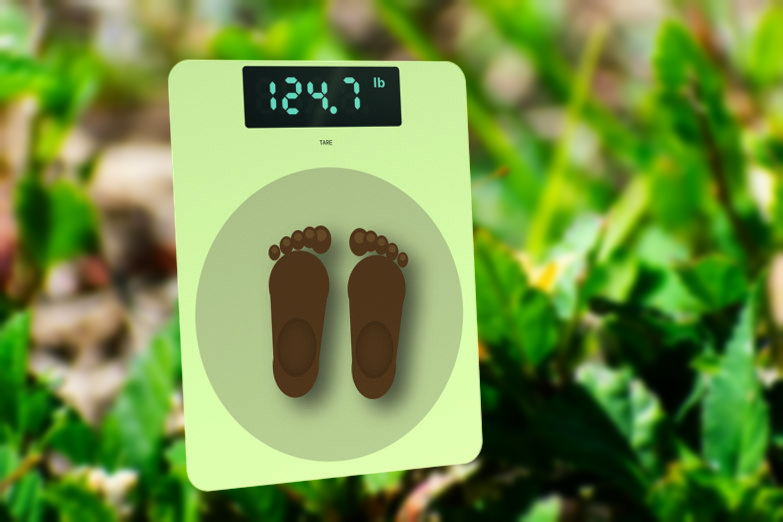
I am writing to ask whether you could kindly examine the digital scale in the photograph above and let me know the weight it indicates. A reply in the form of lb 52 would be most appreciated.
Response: lb 124.7
